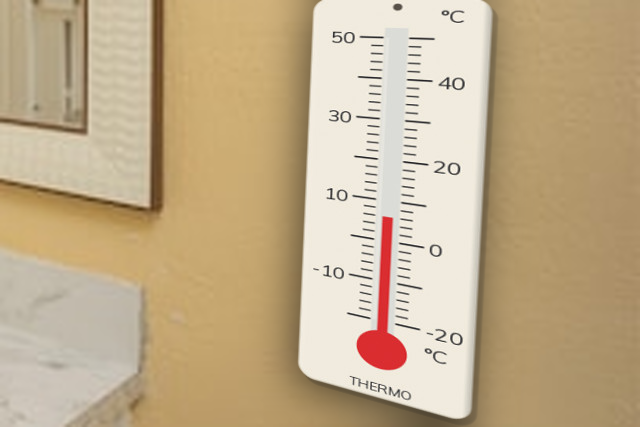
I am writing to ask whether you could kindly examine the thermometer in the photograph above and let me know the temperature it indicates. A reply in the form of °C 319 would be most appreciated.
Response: °C 6
